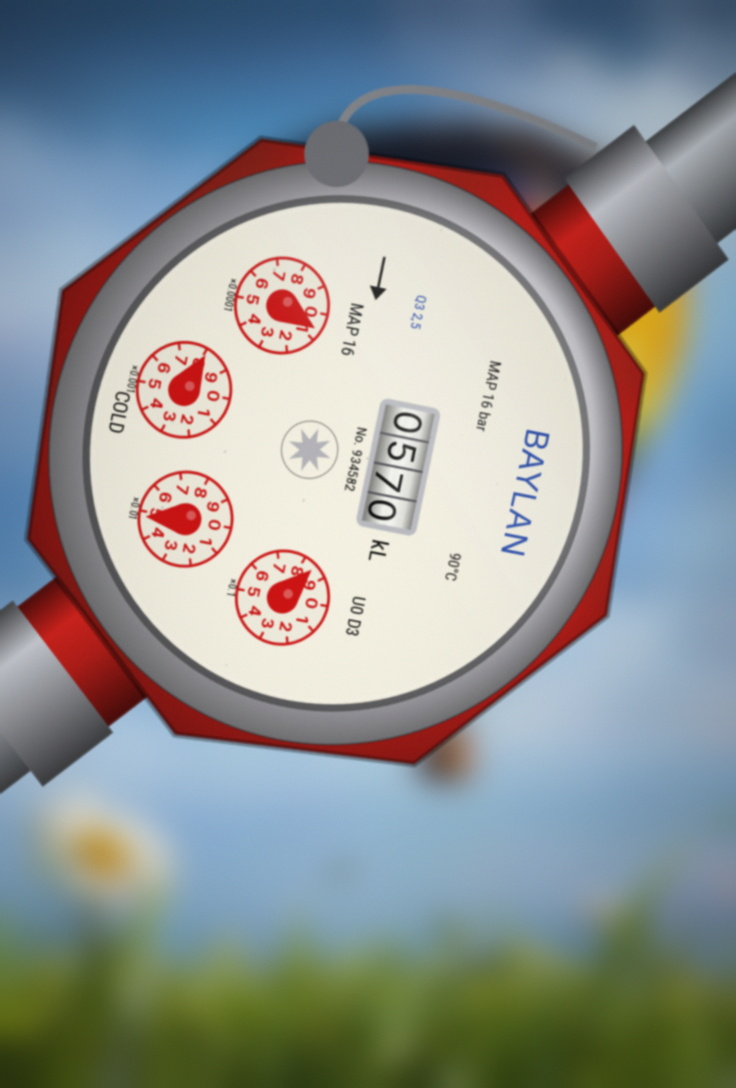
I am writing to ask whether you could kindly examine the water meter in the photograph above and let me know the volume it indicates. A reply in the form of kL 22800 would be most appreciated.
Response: kL 569.8480
